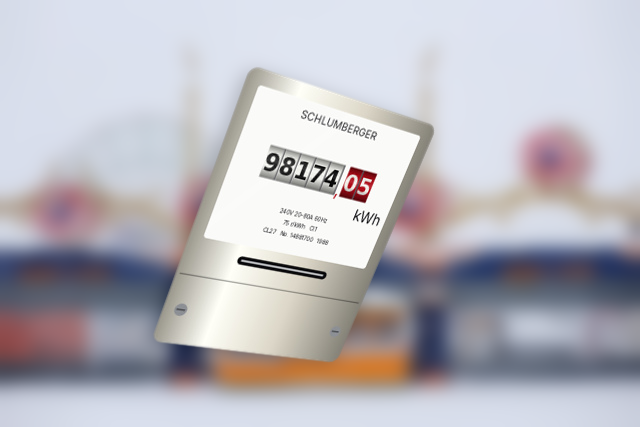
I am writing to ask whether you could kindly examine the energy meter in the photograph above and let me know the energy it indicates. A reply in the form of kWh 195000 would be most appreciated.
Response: kWh 98174.05
